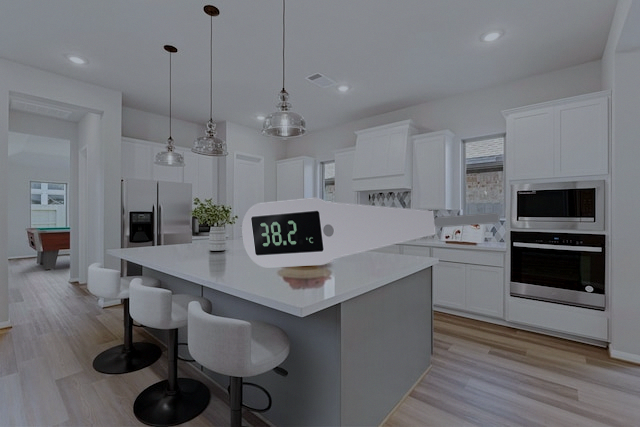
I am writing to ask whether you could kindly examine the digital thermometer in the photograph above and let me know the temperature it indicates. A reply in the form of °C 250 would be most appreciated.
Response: °C 38.2
